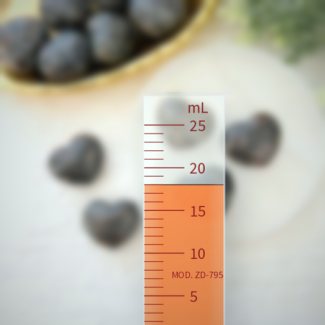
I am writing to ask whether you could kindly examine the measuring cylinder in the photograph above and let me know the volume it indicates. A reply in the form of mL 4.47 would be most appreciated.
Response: mL 18
